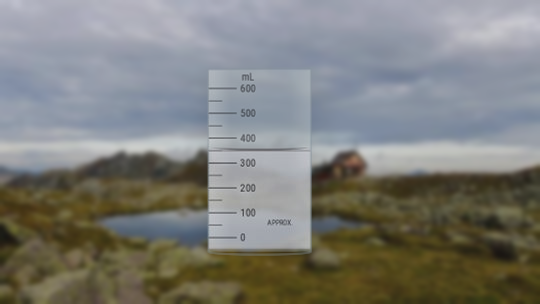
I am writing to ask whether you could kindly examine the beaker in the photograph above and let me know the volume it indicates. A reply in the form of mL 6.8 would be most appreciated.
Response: mL 350
